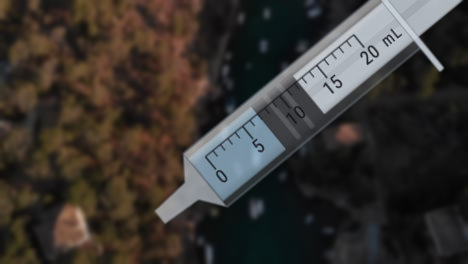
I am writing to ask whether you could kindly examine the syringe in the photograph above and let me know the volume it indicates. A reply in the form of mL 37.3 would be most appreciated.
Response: mL 7
